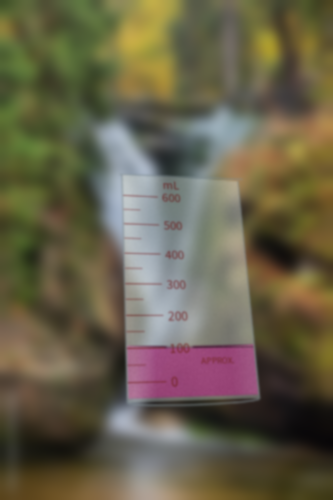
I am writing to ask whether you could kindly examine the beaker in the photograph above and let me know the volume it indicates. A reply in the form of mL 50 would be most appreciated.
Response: mL 100
